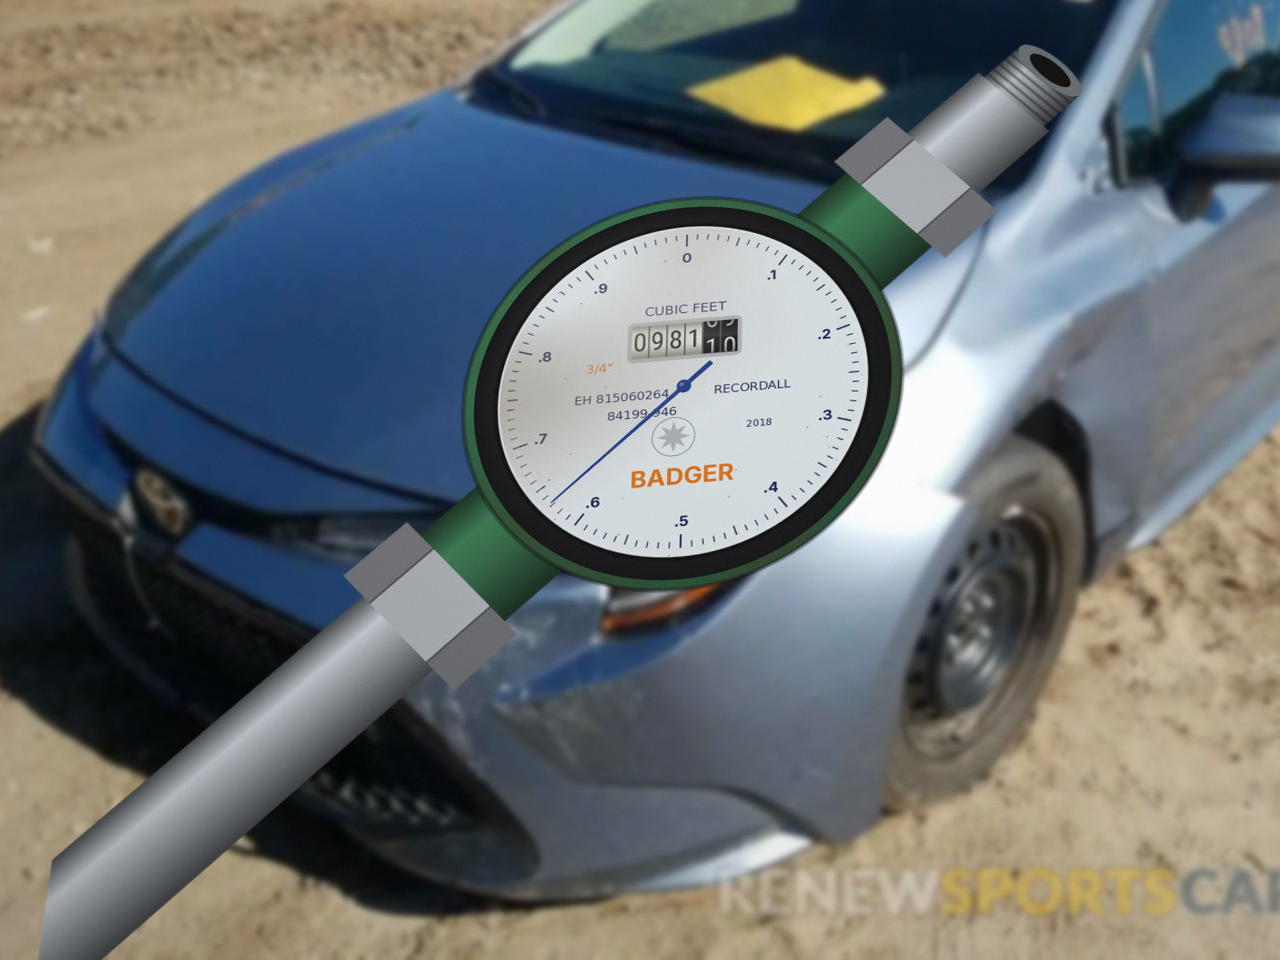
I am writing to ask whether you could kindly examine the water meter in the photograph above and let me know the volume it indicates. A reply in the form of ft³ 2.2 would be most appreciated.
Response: ft³ 98109.63
